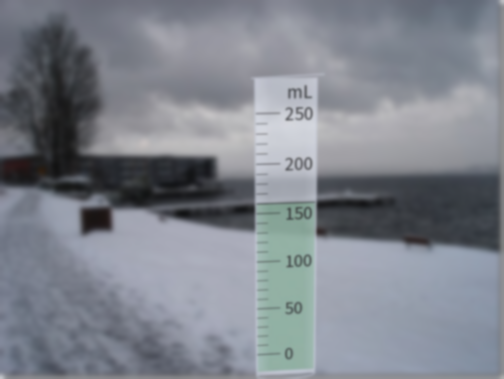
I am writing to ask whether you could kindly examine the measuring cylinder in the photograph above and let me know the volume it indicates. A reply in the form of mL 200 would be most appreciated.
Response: mL 160
